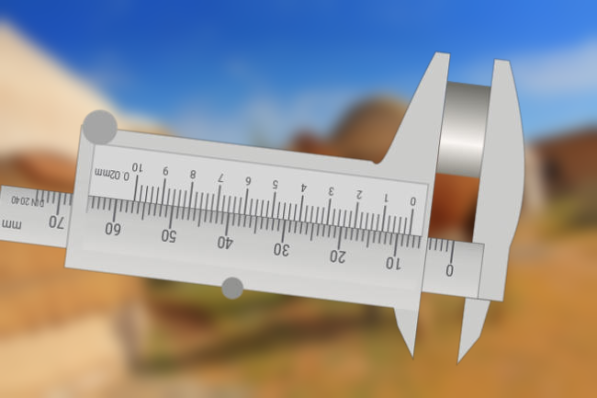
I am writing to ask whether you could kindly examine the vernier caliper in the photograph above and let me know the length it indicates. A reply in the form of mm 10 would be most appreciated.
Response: mm 7.8
